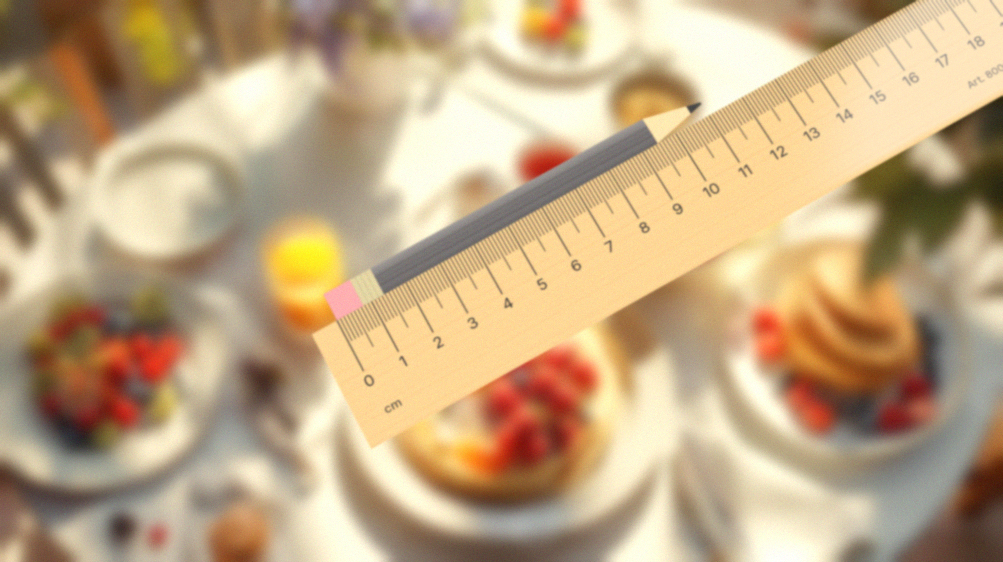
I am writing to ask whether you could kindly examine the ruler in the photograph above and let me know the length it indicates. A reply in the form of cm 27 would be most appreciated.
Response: cm 11
